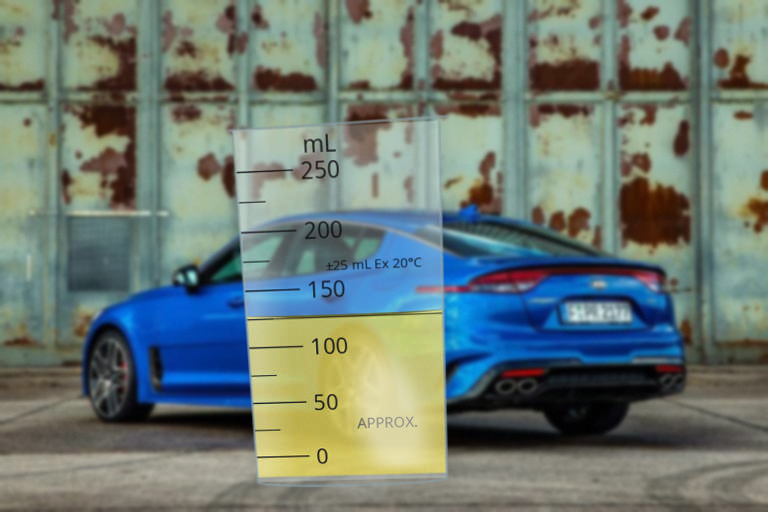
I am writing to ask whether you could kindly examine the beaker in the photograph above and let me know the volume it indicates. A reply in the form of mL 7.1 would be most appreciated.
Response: mL 125
